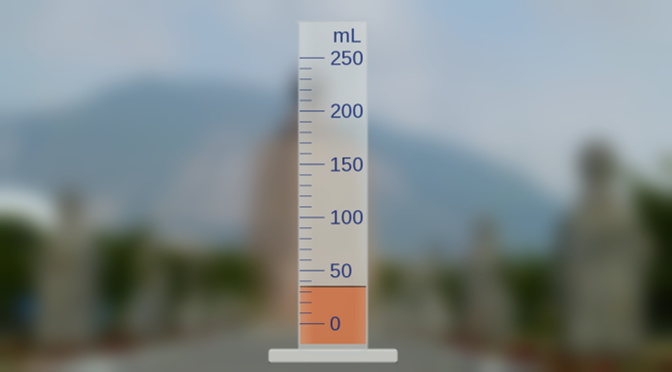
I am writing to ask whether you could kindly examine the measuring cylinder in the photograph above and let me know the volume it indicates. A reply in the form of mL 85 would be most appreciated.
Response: mL 35
